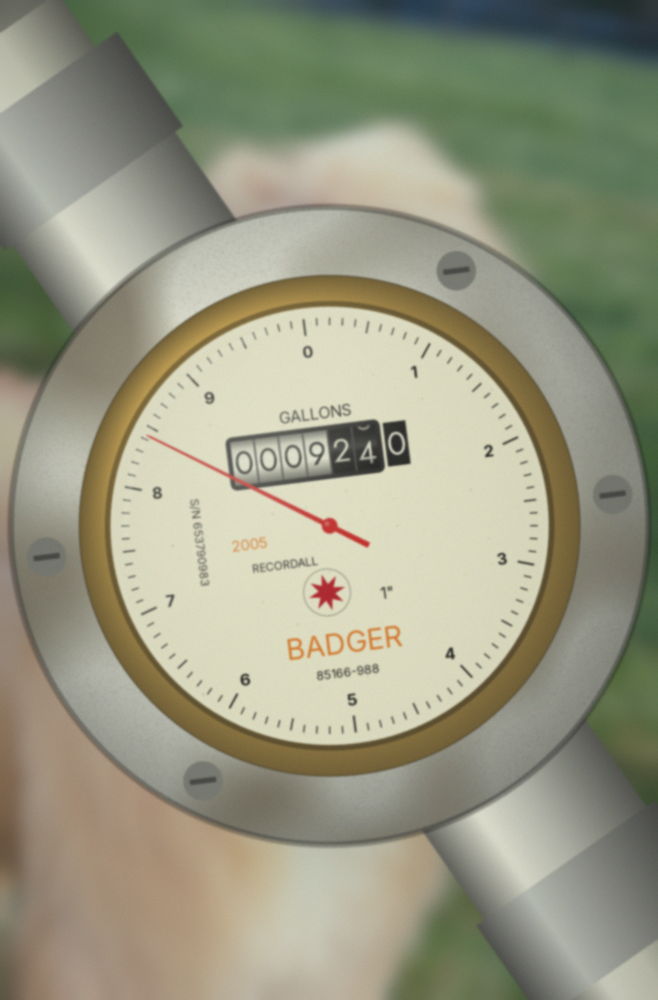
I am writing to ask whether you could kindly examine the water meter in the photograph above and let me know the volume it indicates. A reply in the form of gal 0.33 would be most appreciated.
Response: gal 9238.4
